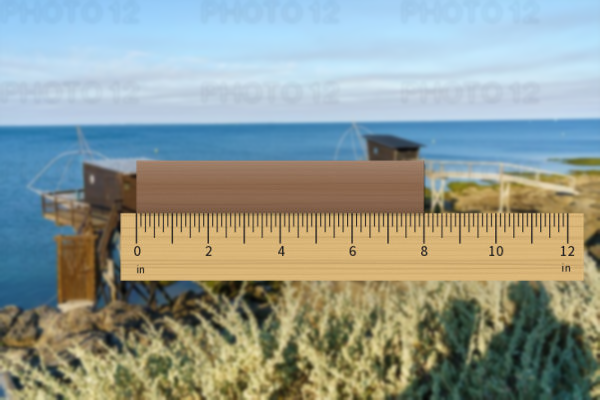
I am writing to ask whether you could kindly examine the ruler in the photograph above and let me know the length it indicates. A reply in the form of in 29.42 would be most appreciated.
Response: in 8
